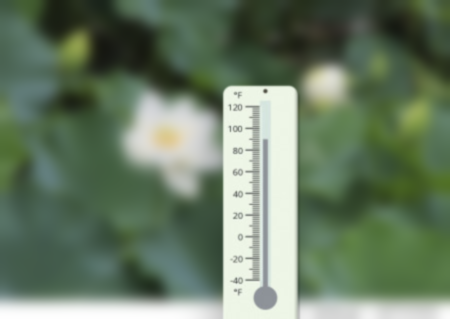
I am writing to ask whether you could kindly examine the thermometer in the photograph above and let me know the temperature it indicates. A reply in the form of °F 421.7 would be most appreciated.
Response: °F 90
